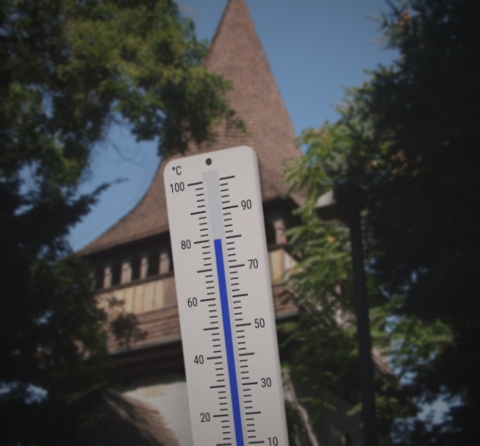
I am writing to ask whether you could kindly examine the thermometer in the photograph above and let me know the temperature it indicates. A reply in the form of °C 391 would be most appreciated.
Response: °C 80
